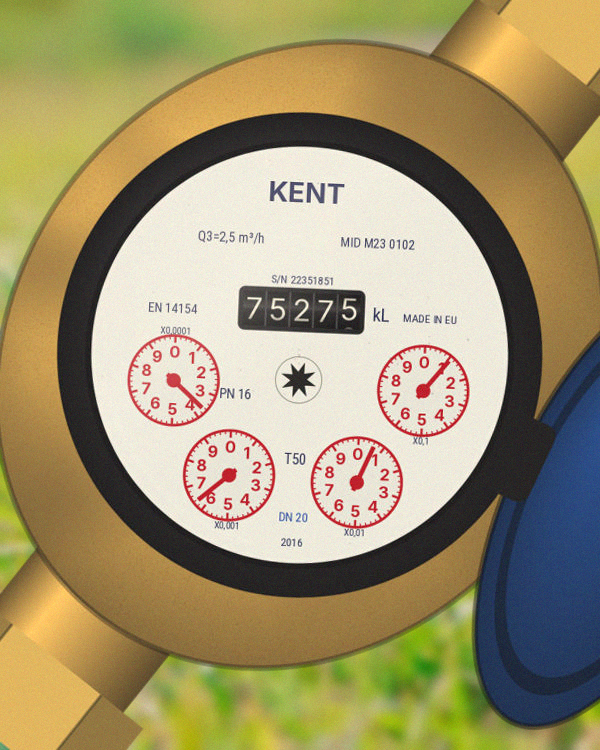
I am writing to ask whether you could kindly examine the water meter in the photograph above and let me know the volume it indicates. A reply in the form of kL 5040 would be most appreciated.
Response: kL 75275.1063
